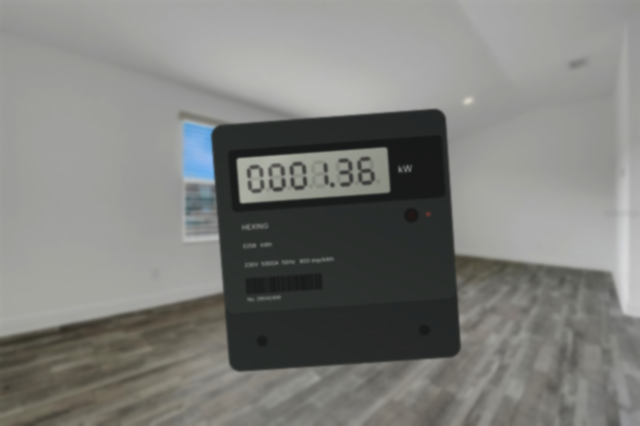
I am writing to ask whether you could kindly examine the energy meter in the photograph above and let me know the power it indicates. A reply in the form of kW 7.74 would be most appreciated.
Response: kW 1.36
